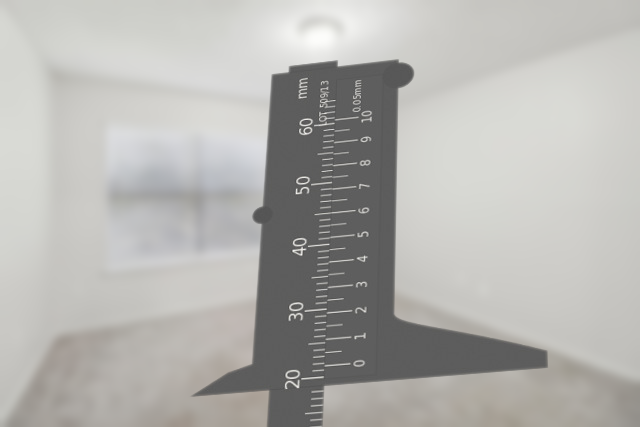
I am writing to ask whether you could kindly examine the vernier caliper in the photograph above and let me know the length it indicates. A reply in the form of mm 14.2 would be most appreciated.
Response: mm 21.6
